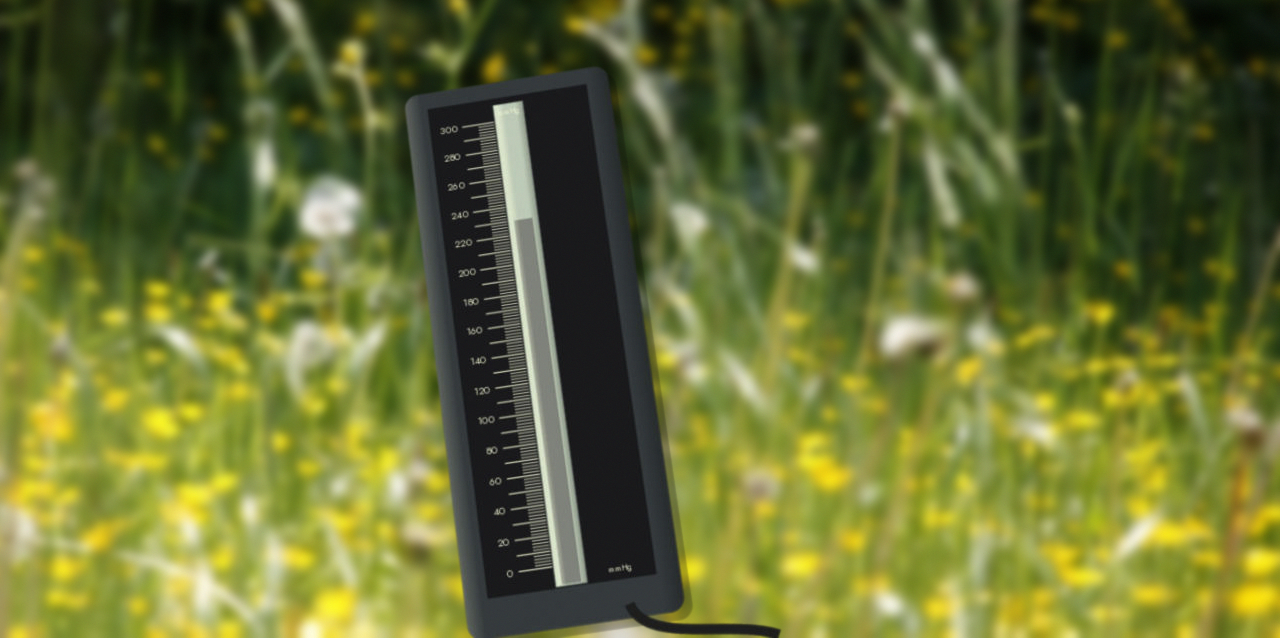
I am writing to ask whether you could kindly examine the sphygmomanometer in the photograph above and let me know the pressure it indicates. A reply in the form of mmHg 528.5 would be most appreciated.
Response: mmHg 230
